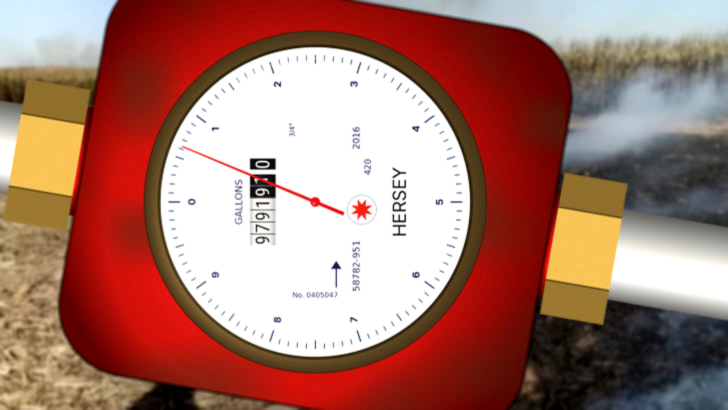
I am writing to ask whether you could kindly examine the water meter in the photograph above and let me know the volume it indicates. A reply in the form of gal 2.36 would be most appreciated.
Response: gal 9791910.6
